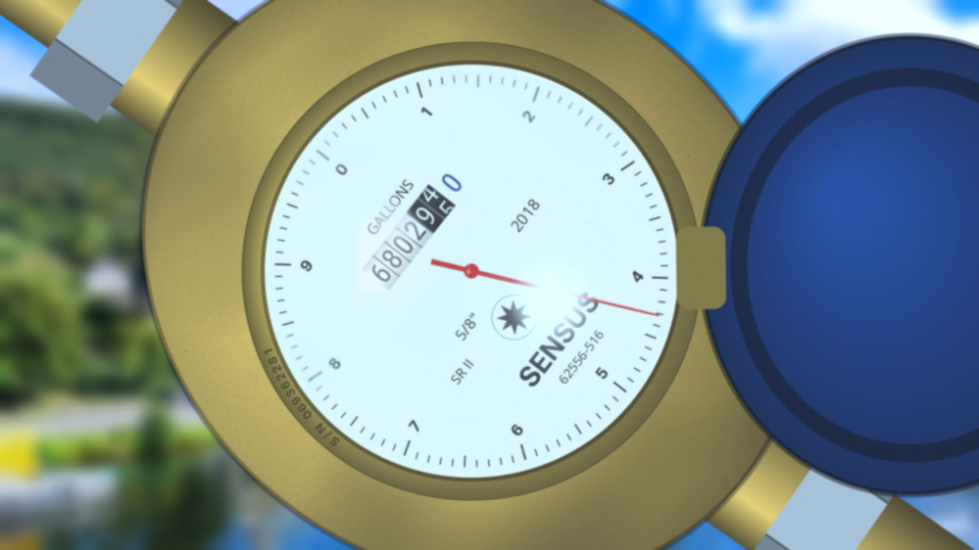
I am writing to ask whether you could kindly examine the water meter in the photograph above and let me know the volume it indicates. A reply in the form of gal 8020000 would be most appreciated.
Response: gal 6802944.3
